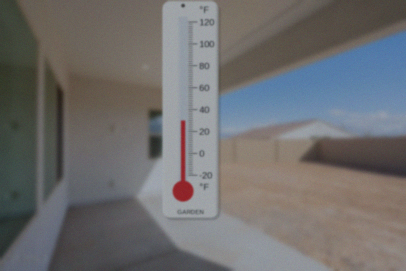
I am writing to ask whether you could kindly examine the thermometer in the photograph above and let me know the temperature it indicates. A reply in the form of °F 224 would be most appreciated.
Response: °F 30
